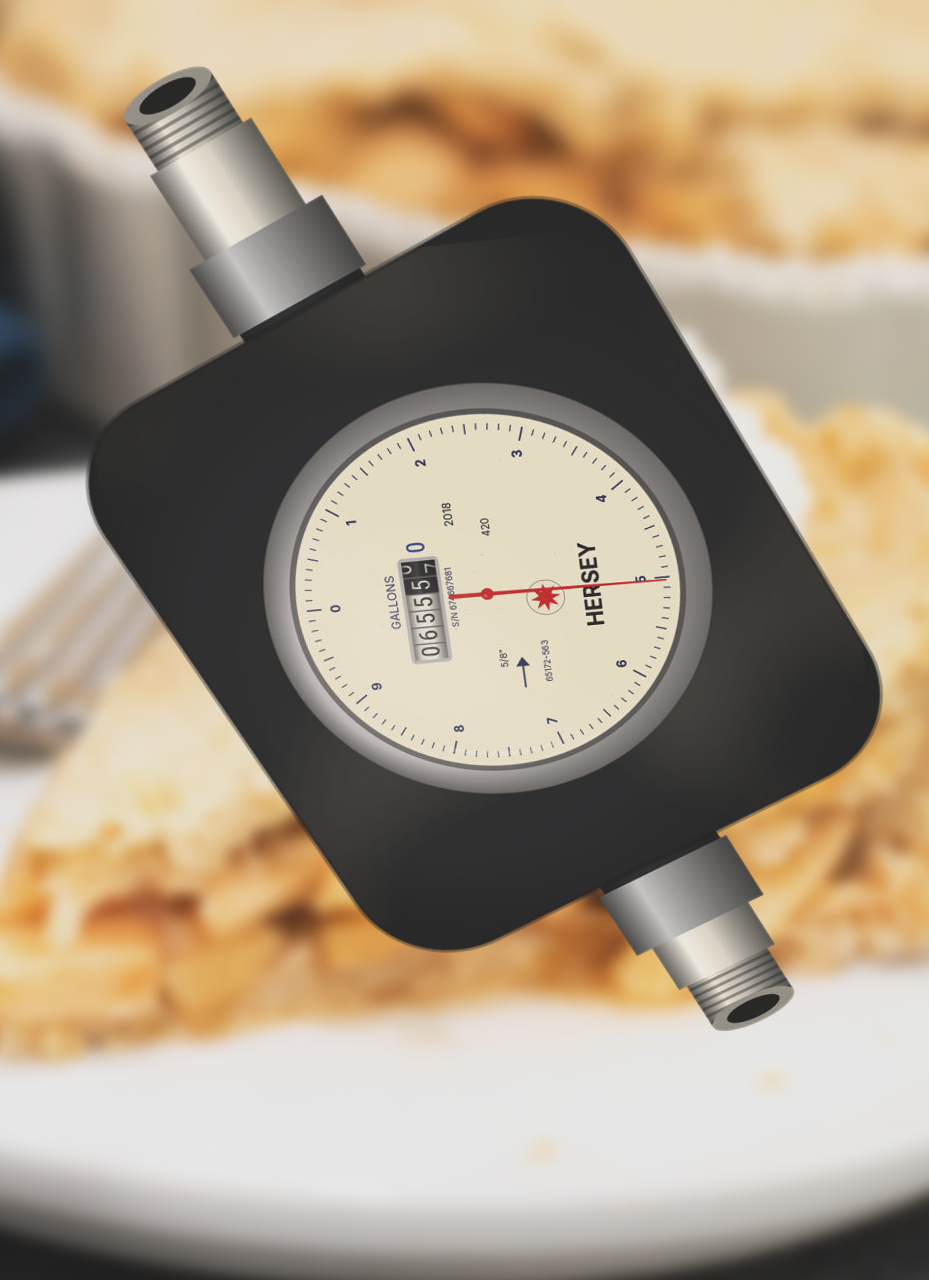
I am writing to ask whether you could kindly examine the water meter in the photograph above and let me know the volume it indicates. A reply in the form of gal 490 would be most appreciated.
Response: gal 655565.0
